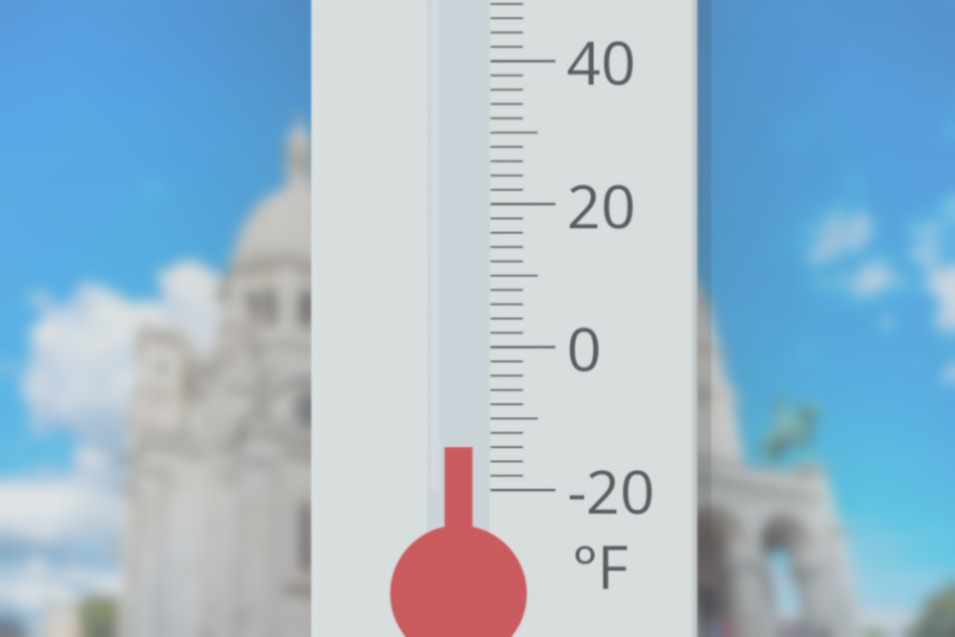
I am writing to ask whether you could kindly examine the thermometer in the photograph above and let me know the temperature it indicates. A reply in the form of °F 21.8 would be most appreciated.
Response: °F -14
